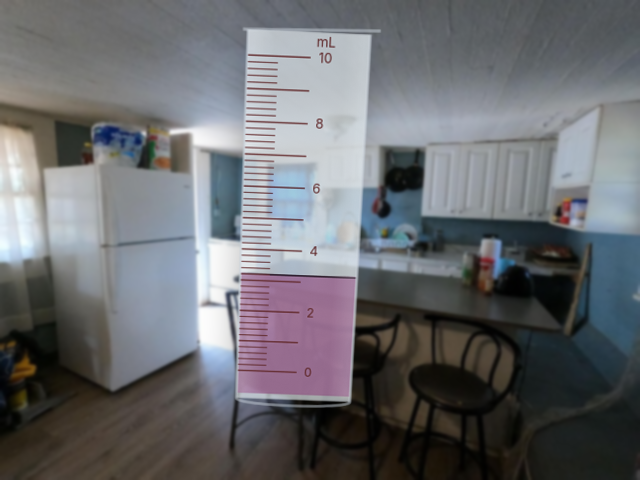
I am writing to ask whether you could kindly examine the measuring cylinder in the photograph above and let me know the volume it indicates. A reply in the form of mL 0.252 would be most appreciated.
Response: mL 3.2
